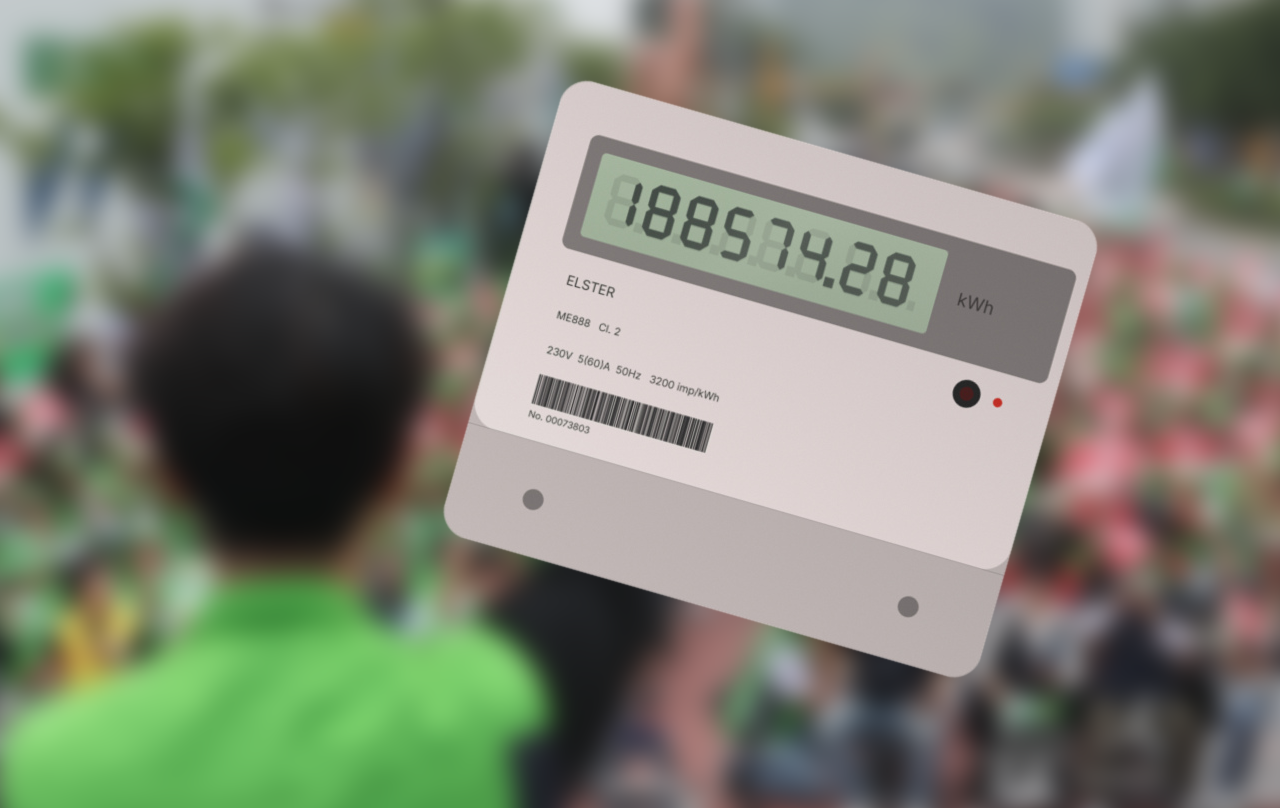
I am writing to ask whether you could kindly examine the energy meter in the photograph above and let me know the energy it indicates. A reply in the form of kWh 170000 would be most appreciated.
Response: kWh 188574.28
